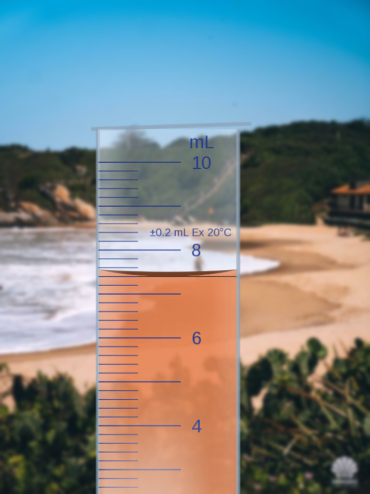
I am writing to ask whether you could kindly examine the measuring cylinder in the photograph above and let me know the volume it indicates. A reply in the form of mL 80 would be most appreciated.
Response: mL 7.4
